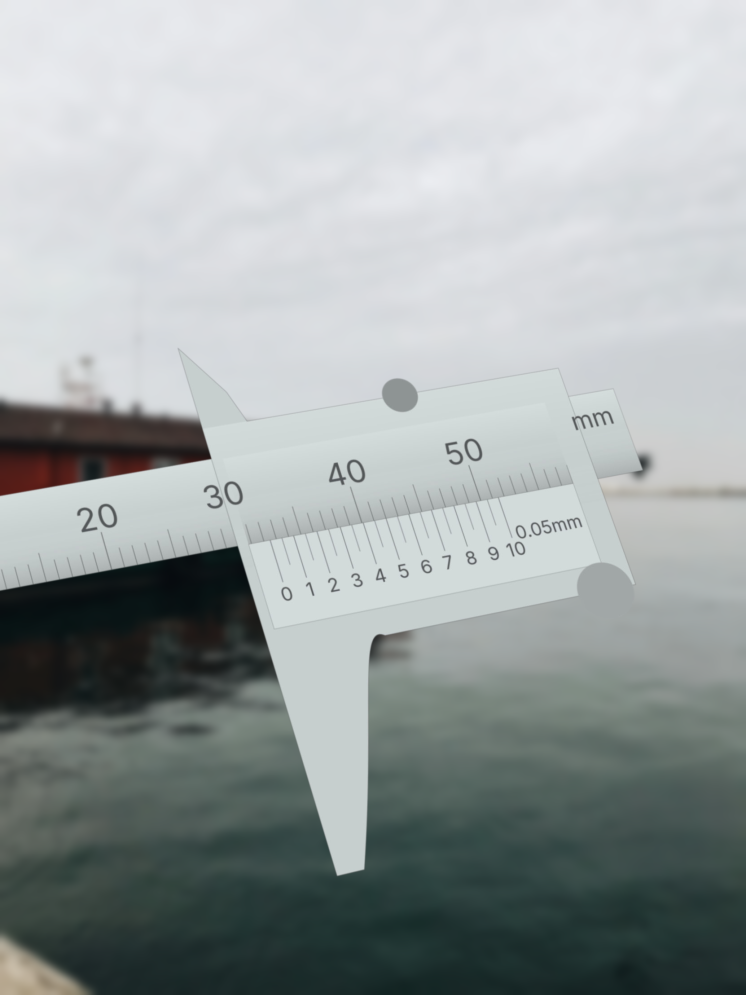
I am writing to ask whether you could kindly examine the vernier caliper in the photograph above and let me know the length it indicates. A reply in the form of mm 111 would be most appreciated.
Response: mm 32.5
